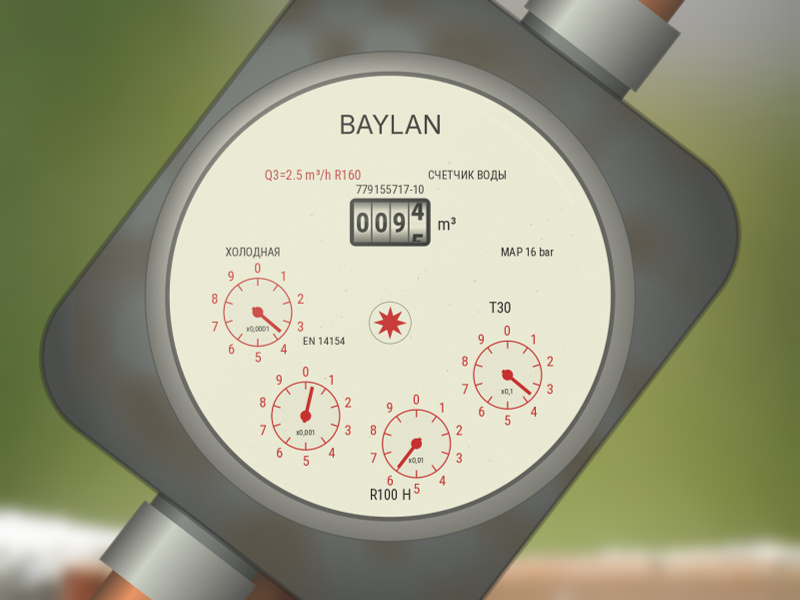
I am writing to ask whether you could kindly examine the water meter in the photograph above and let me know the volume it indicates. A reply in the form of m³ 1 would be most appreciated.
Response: m³ 94.3603
